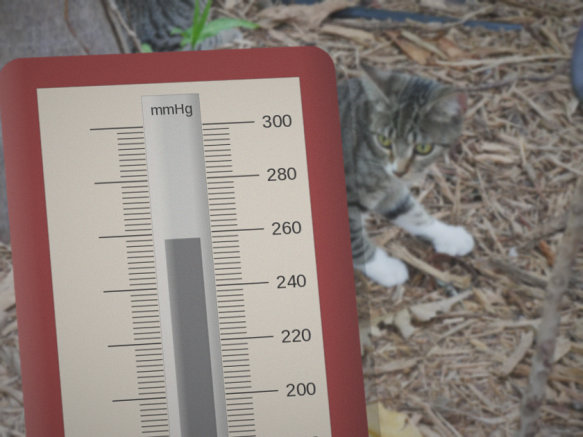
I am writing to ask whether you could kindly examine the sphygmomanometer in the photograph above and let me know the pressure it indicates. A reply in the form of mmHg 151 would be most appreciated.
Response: mmHg 258
